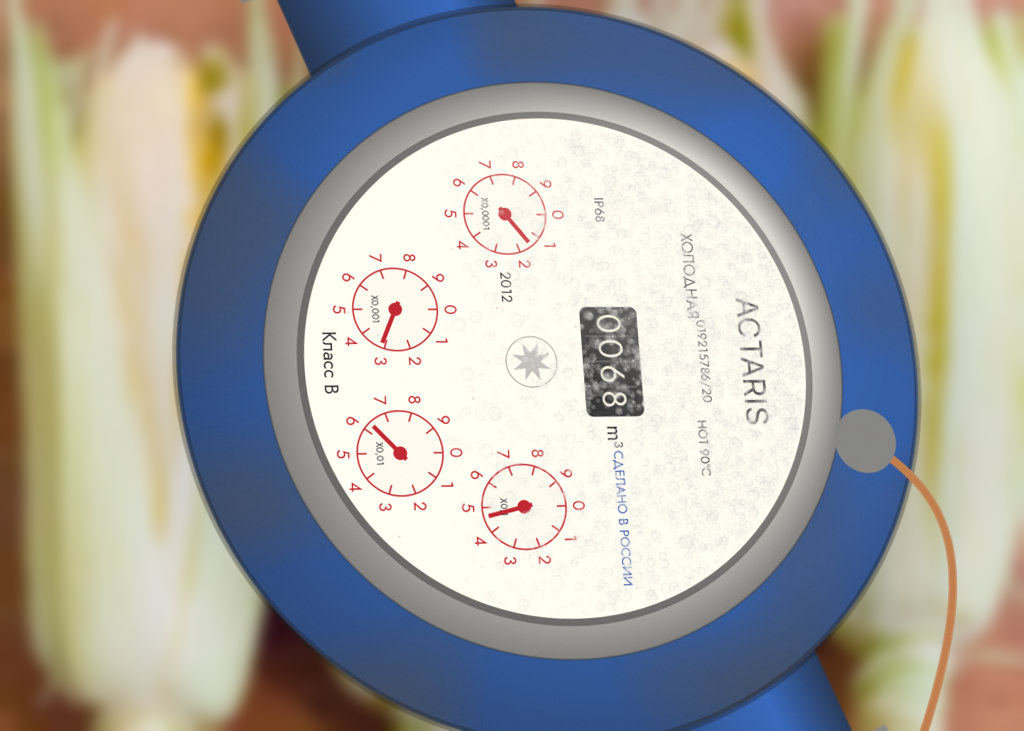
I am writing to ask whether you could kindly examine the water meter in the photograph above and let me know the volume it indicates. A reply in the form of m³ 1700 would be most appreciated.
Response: m³ 68.4631
